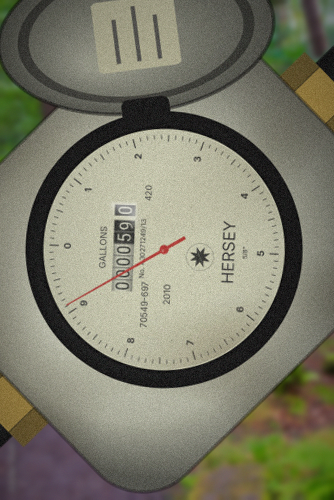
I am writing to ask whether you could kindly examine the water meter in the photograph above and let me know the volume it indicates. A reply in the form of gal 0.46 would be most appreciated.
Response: gal 589.1
